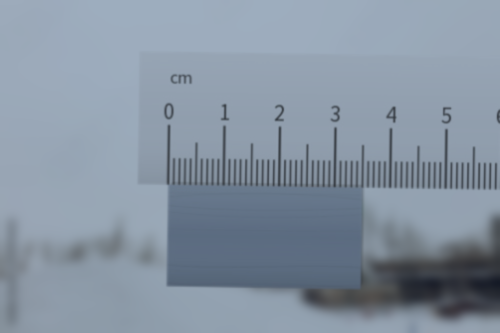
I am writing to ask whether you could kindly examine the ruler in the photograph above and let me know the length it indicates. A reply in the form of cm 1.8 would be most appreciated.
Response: cm 3.5
